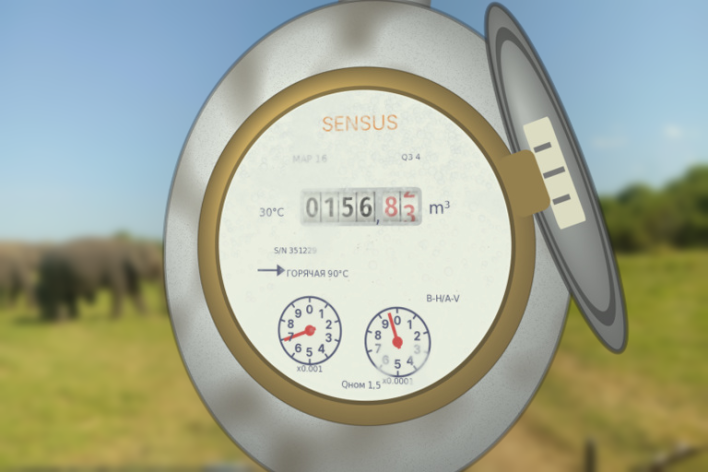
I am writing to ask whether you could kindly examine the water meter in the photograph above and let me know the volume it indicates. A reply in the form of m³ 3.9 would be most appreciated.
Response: m³ 156.8269
